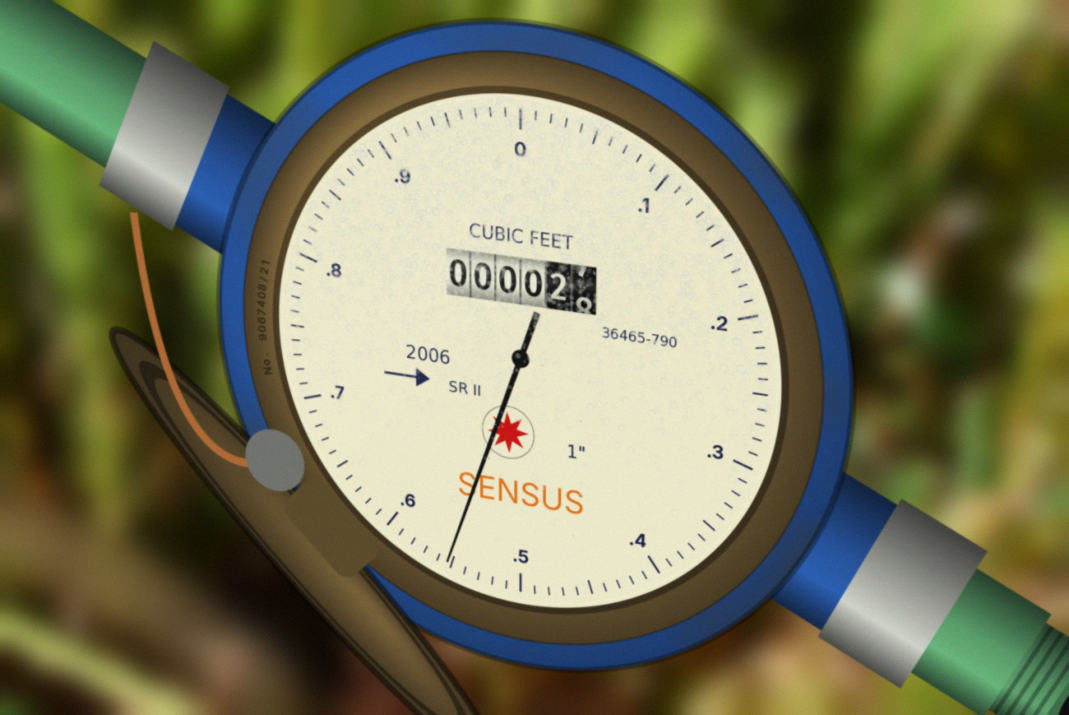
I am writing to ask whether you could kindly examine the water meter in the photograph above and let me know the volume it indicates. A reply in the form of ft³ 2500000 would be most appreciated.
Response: ft³ 27.55
